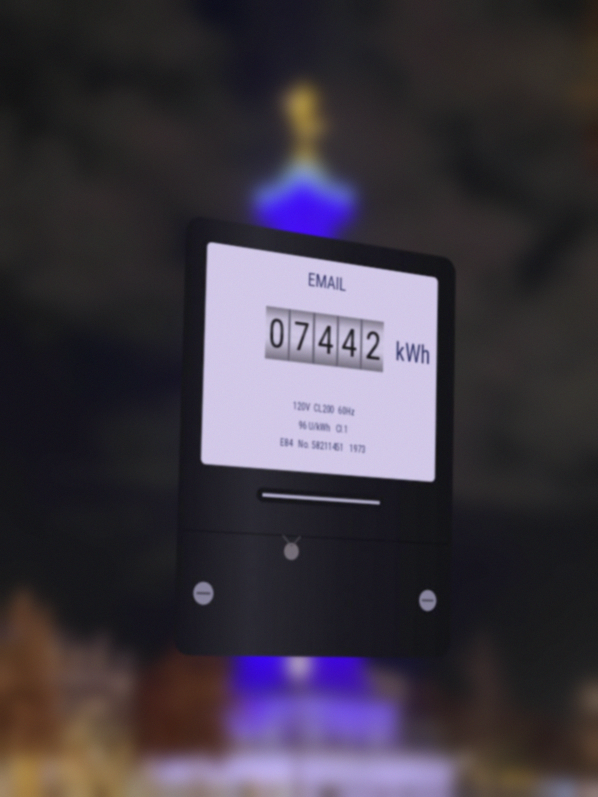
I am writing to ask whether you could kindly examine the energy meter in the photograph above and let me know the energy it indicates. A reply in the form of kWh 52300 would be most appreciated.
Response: kWh 7442
